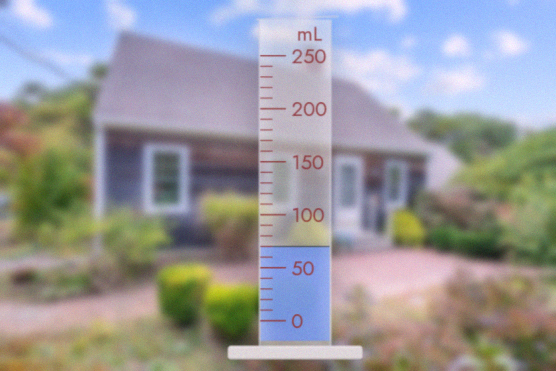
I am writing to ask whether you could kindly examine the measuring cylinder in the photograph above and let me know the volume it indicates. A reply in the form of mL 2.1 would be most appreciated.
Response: mL 70
